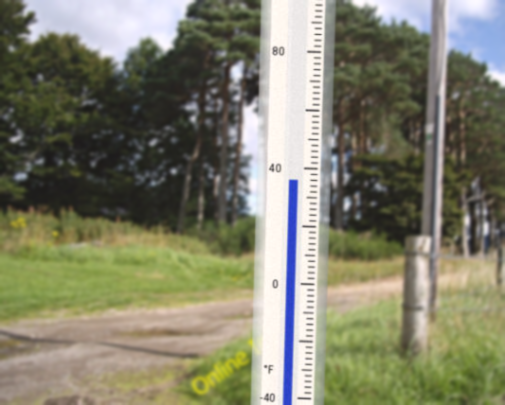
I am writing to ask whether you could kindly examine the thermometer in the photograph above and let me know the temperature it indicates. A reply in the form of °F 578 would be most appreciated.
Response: °F 36
